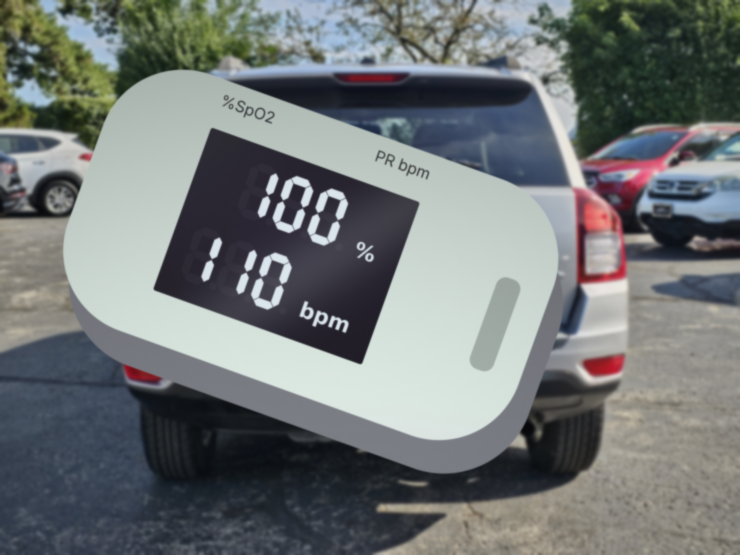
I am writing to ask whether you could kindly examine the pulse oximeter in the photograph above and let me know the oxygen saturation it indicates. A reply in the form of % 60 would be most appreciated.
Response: % 100
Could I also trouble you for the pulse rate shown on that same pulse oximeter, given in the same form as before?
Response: bpm 110
